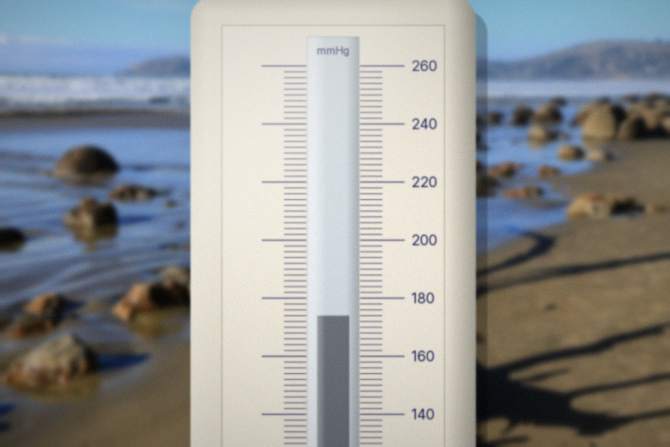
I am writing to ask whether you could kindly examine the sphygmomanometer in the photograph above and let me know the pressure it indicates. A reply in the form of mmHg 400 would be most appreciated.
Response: mmHg 174
